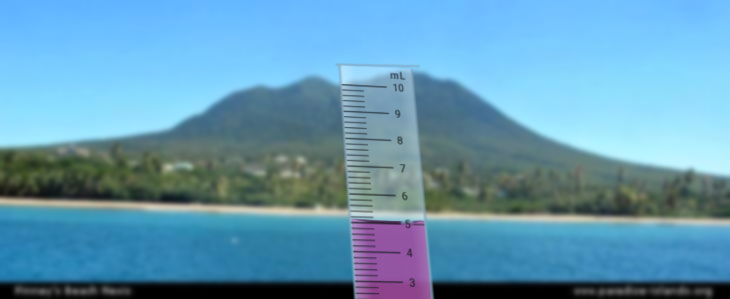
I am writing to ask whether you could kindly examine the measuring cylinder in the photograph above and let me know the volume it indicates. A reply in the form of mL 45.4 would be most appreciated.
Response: mL 5
